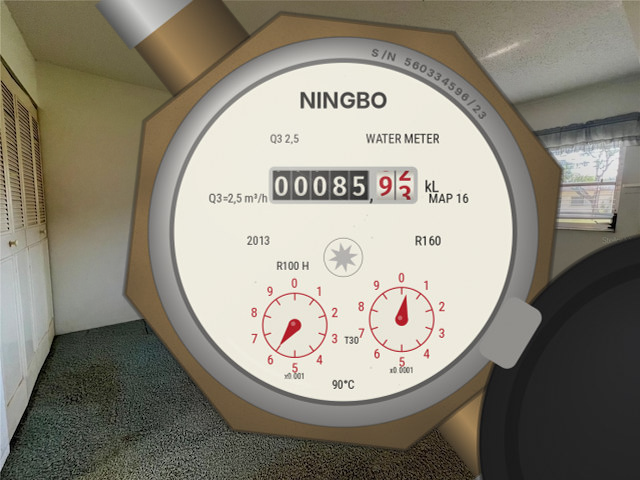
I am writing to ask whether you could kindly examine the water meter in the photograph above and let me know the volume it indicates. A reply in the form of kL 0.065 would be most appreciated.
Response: kL 85.9260
